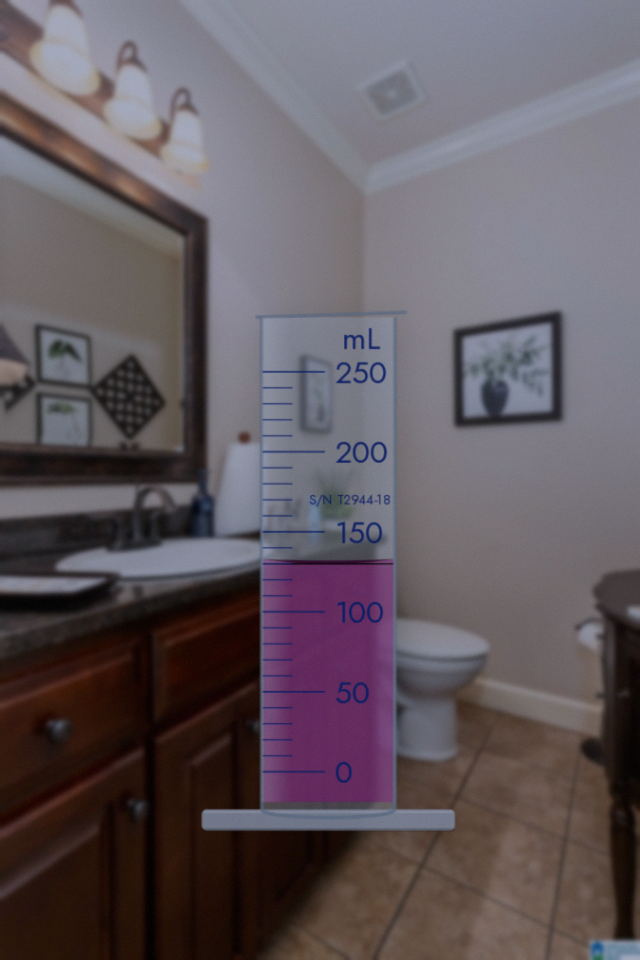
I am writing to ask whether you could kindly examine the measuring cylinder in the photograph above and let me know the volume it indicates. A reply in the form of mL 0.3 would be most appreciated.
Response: mL 130
